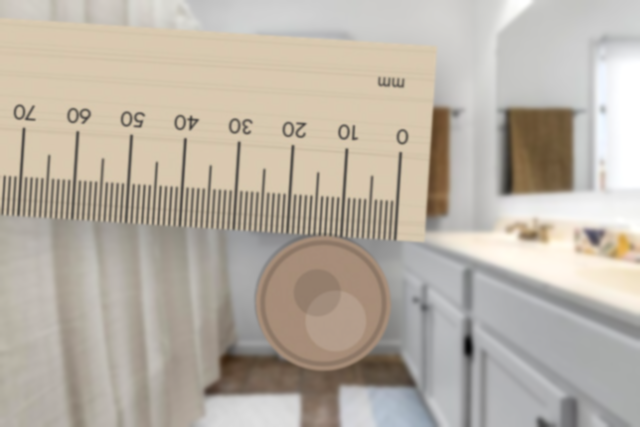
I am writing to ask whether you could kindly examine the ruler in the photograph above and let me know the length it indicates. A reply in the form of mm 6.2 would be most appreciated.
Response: mm 25
